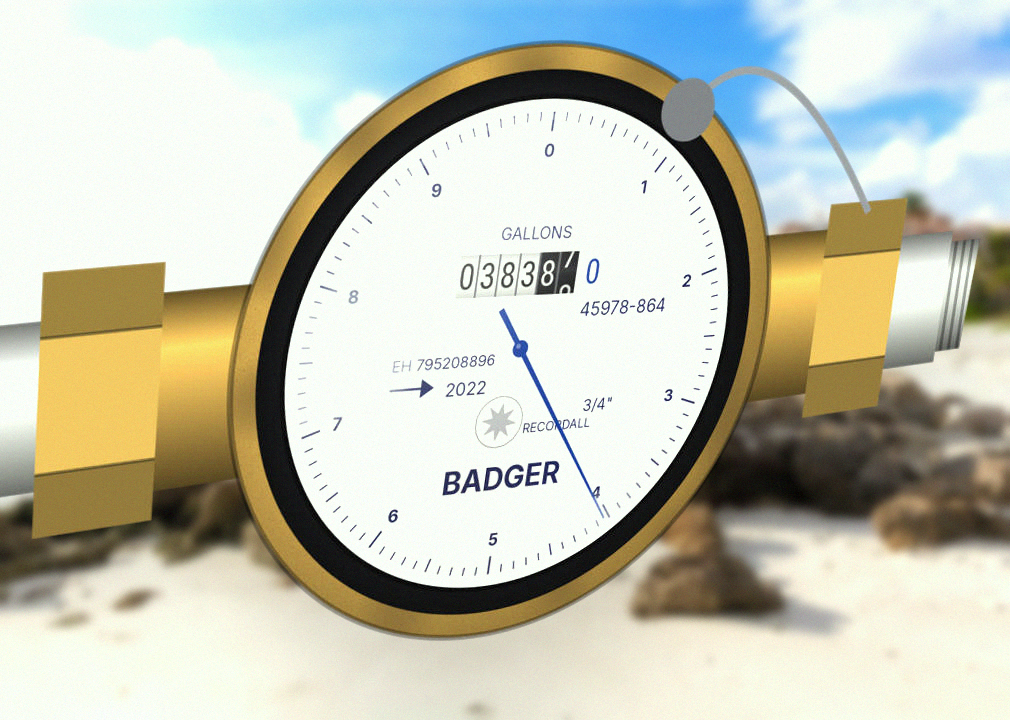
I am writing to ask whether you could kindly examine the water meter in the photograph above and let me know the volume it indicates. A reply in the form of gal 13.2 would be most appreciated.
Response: gal 383874.0
